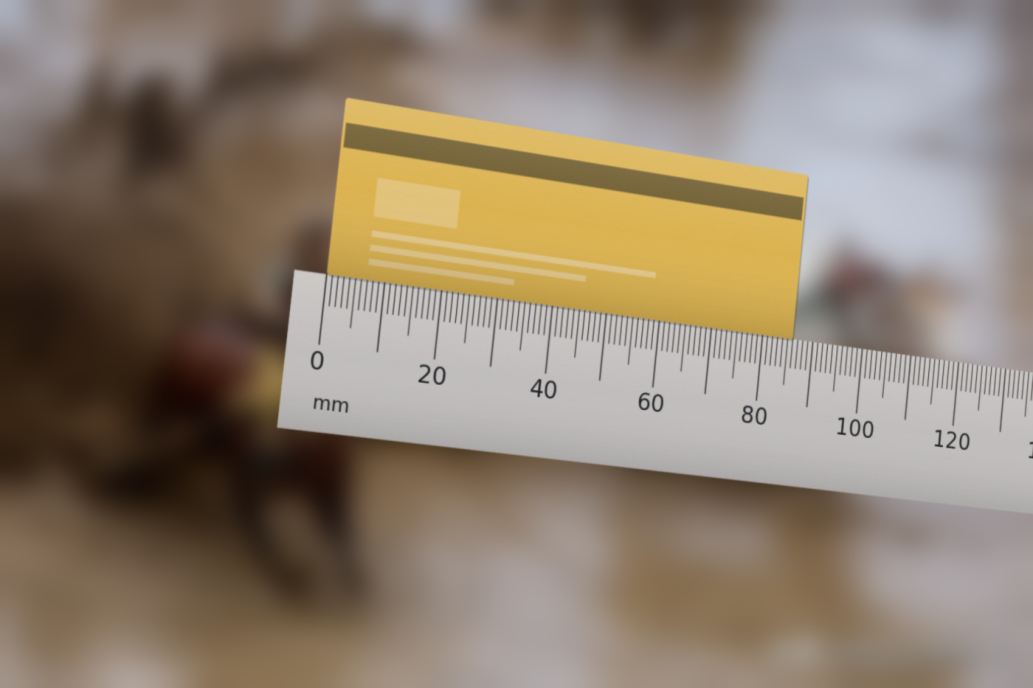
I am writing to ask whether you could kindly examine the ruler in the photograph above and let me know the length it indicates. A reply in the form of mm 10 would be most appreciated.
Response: mm 86
